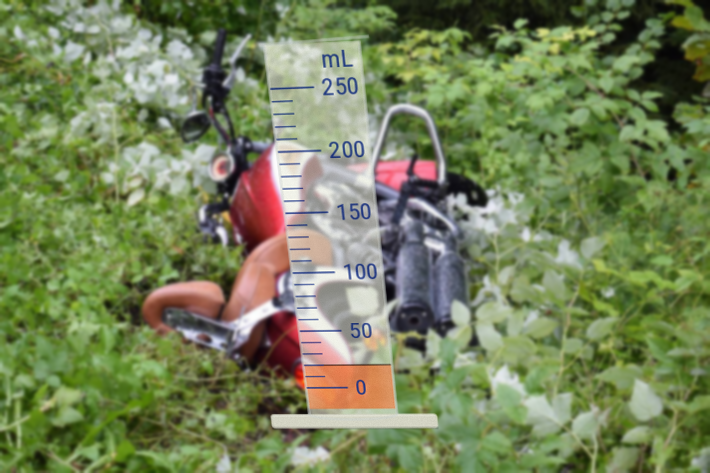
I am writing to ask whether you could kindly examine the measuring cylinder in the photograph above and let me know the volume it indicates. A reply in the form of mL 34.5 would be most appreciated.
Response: mL 20
